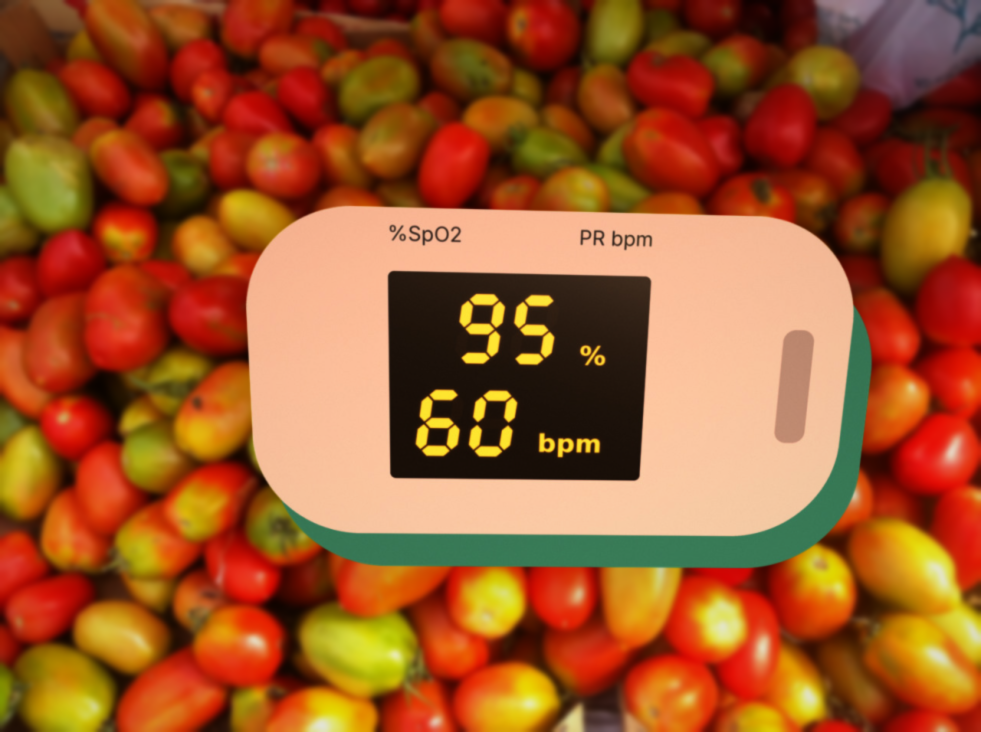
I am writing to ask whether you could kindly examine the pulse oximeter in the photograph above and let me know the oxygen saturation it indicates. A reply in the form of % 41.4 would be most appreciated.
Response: % 95
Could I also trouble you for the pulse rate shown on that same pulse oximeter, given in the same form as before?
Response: bpm 60
